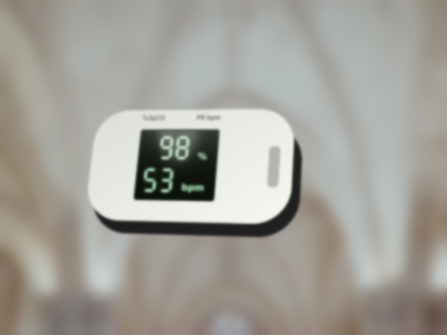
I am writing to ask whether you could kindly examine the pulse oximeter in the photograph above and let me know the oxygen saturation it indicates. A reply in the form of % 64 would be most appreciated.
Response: % 98
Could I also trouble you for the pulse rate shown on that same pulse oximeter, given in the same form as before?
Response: bpm 53
